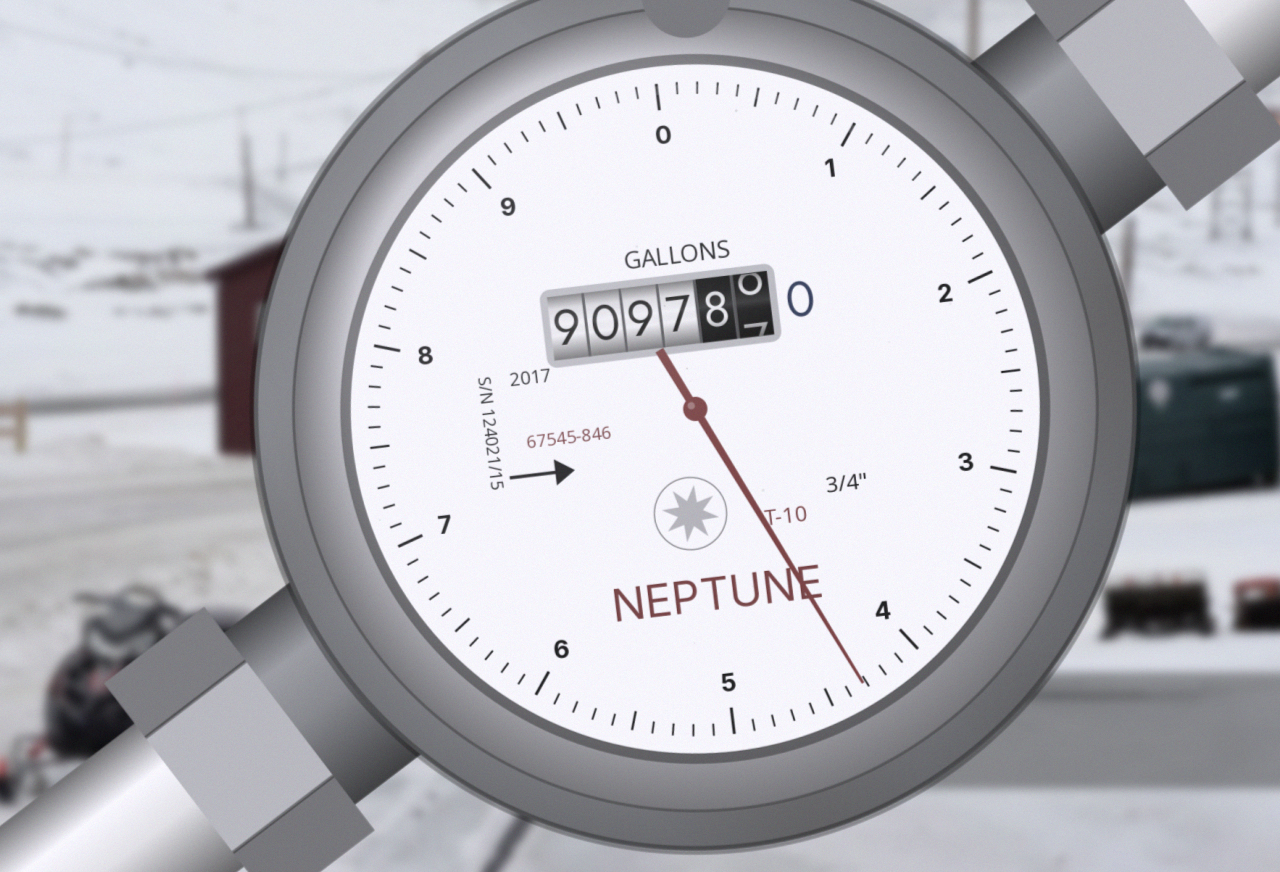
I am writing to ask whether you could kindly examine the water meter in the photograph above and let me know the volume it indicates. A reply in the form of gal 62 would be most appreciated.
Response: gal 9097864.3
